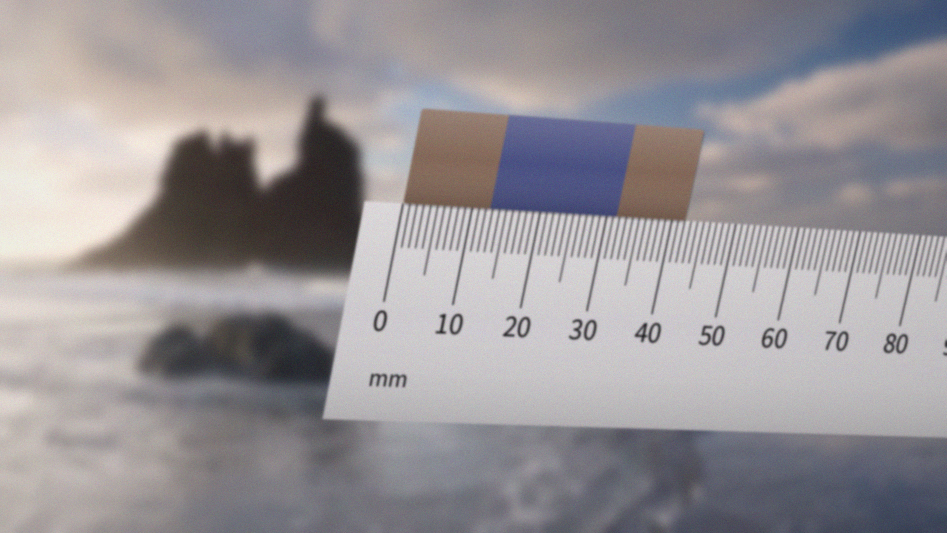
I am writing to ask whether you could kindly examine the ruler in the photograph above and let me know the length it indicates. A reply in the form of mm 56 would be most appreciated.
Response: mm 42
